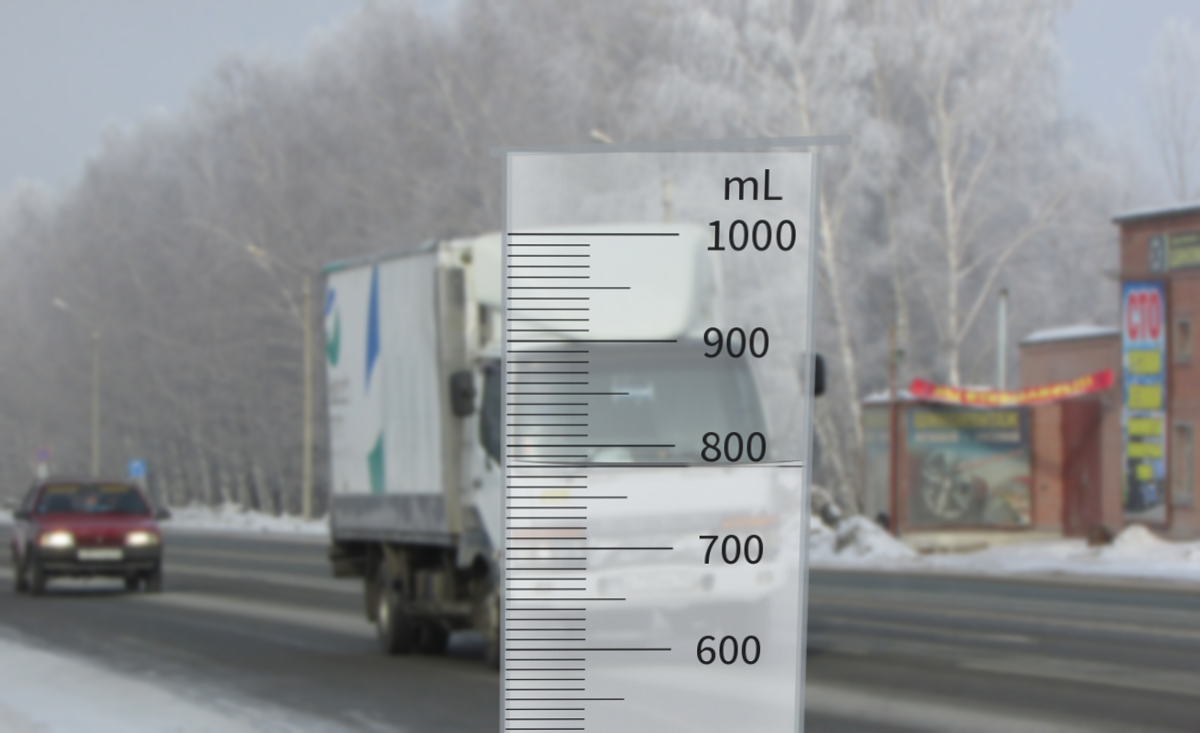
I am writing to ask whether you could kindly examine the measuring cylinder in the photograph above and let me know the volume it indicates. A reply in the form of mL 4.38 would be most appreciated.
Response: mL 780
